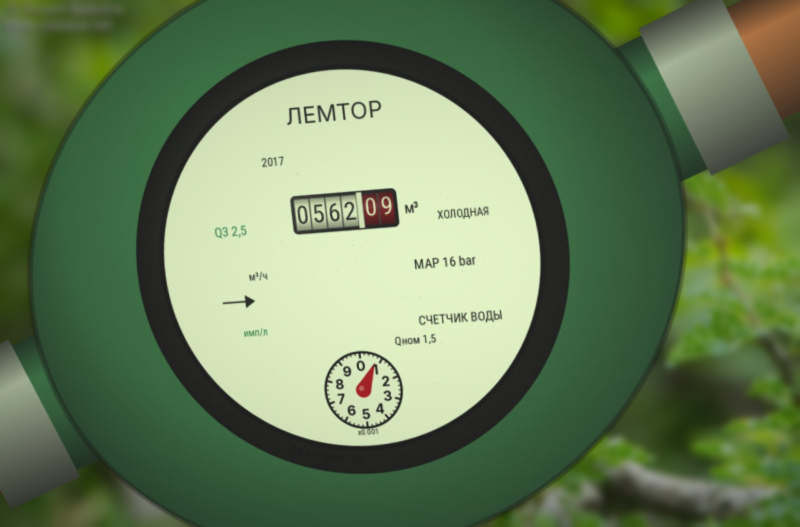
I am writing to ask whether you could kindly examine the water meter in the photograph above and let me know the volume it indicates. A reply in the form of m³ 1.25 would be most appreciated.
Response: m³ 562.090
